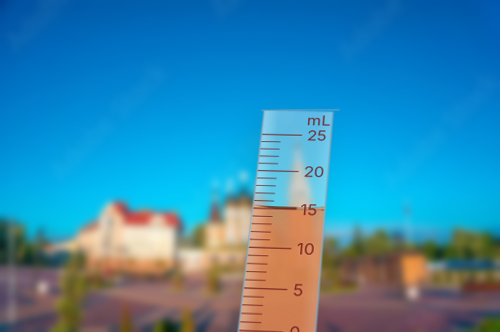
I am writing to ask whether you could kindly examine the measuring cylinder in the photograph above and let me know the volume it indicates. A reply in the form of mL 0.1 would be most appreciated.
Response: mL 15
